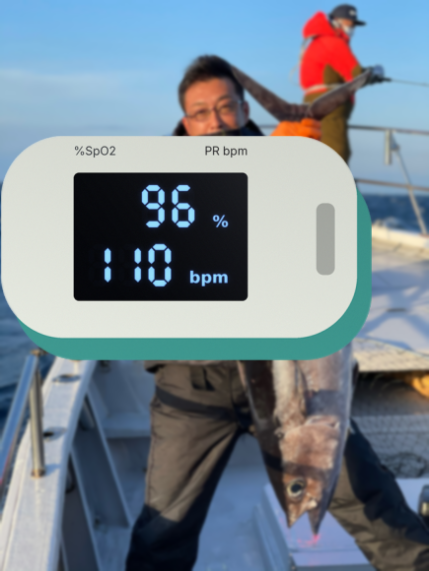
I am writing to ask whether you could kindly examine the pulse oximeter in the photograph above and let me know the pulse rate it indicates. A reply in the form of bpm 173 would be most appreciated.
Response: bpm 110
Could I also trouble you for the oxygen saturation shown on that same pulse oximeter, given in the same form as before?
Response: % 96
